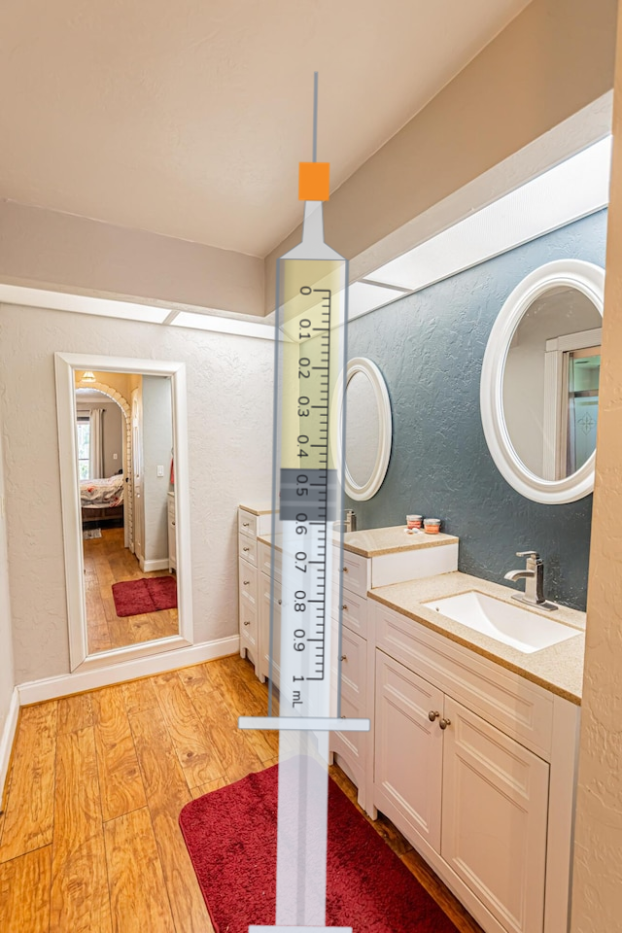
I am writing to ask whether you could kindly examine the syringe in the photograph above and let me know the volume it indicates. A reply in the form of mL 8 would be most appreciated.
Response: mL 0.46
